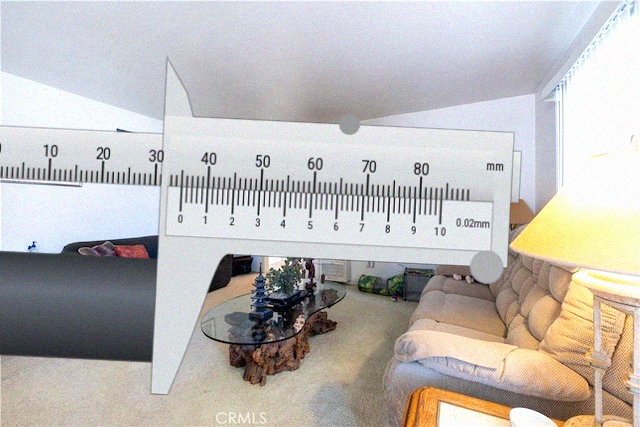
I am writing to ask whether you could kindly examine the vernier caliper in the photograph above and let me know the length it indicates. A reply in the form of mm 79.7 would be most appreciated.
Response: mm 35.0
